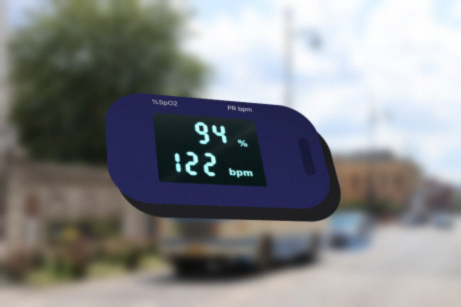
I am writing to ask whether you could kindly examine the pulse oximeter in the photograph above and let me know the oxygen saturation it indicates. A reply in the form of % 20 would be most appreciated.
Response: % 94
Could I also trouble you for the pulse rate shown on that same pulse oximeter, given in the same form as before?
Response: bpm 122
